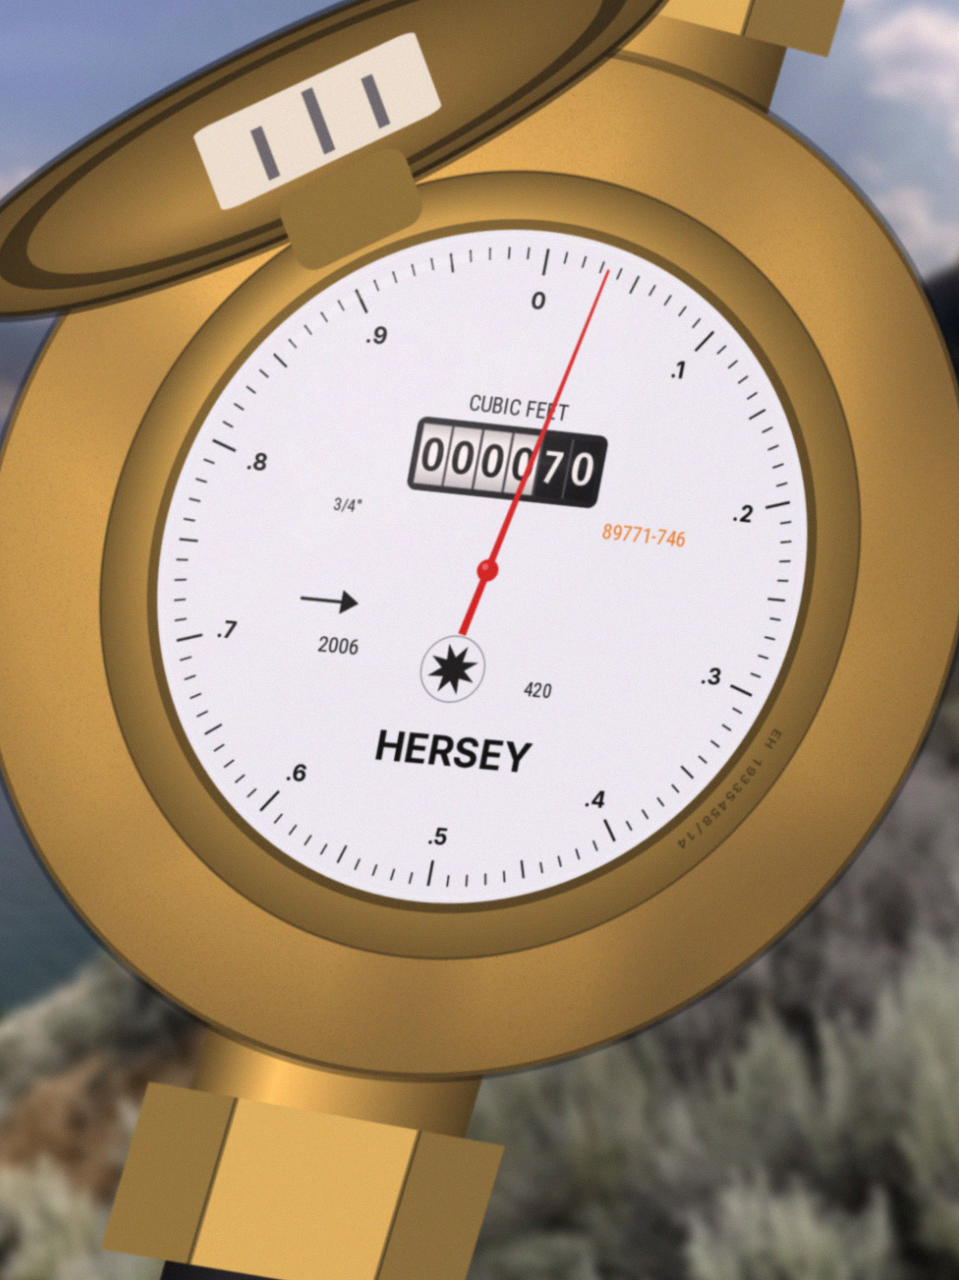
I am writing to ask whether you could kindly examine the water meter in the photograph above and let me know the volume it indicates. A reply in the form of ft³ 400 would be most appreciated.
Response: ft³ 70.03
